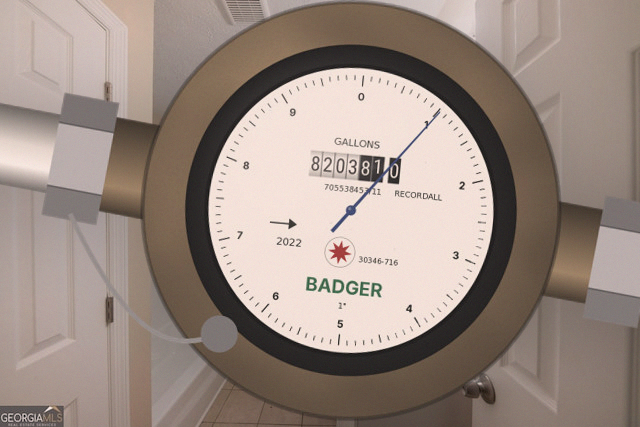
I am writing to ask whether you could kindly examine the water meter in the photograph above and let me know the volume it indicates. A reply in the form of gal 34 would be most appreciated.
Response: gal 8203811.0
